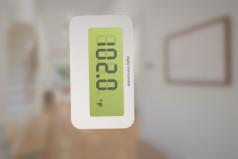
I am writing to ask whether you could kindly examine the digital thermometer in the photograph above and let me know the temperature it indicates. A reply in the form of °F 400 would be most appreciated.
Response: °F 102.0
